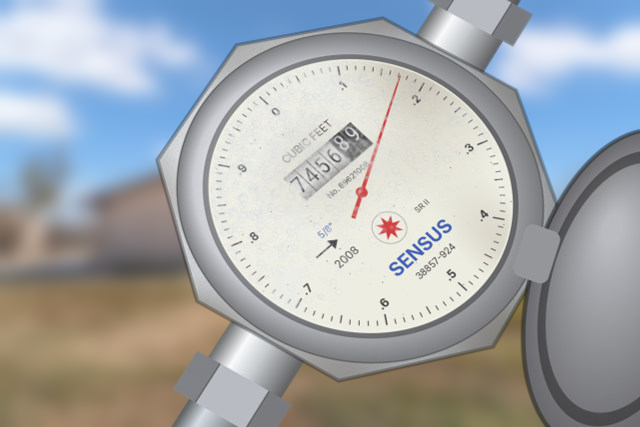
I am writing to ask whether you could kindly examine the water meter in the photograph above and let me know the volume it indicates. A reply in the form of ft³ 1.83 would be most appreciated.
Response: ft³ 745689.17
